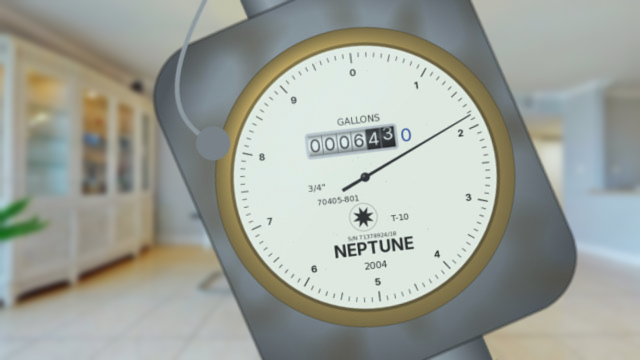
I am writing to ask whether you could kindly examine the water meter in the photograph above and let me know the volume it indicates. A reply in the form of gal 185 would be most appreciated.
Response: gal 6431.8
